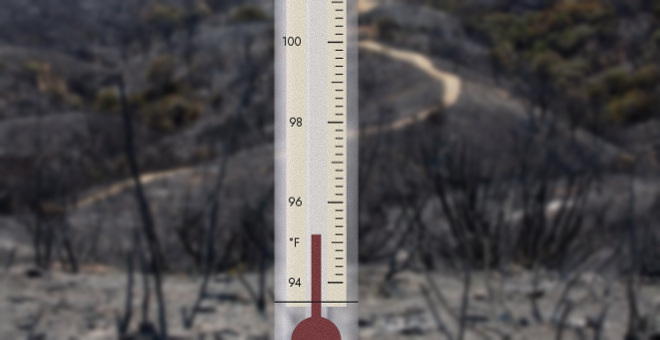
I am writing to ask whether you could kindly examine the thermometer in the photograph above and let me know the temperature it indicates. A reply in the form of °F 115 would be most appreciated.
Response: °F 95.2
